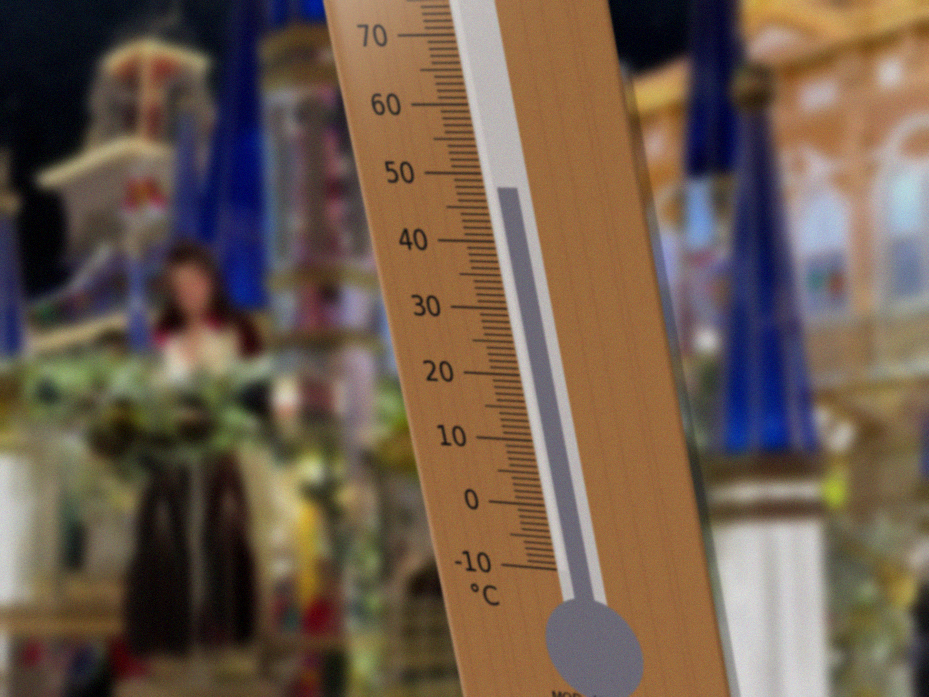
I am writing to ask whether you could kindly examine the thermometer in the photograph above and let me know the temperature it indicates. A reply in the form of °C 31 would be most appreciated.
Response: °C 48
